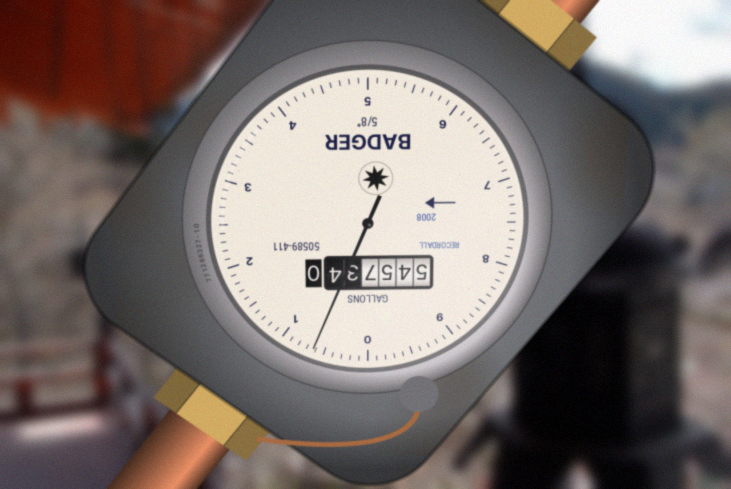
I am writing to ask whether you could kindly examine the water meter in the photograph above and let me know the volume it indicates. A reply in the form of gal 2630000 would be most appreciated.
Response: gal 5457340.6
